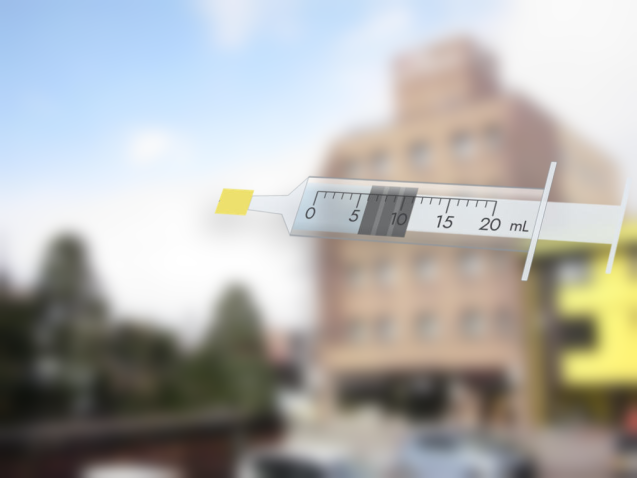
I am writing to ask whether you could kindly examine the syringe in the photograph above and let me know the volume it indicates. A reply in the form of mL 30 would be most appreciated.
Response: mL 6
